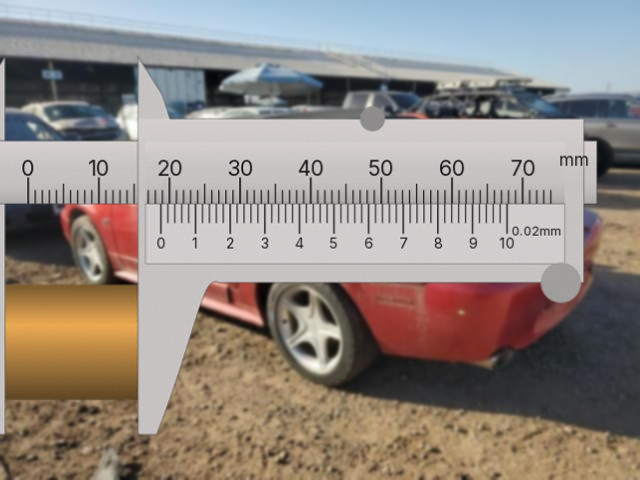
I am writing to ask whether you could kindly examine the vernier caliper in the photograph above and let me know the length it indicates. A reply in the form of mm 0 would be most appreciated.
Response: mm 18.8
